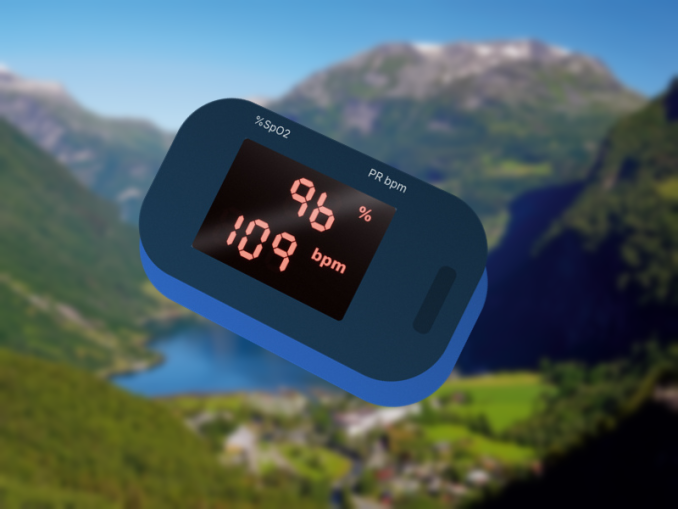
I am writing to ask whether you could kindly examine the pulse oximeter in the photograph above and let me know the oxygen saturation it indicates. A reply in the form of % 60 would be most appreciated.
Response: % 96
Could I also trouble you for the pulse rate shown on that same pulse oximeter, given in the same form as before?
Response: bpm 109
